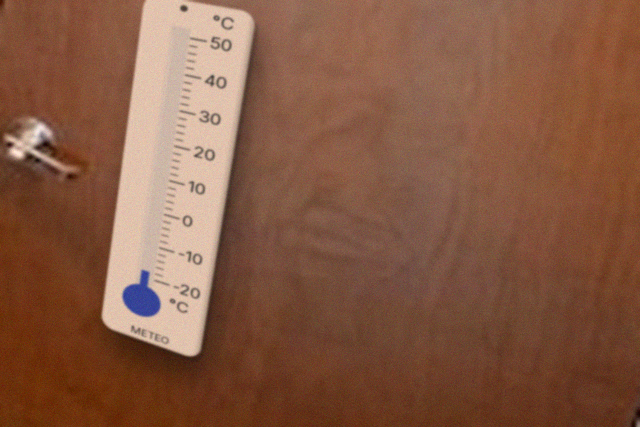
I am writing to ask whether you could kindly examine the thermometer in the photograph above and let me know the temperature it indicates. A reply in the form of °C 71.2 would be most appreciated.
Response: °C -18
